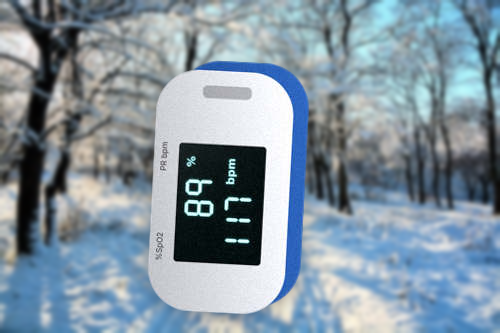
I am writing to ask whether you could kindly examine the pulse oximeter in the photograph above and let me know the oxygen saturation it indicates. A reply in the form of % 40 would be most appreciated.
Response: % 89
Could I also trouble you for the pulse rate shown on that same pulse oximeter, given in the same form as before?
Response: bpm 117
